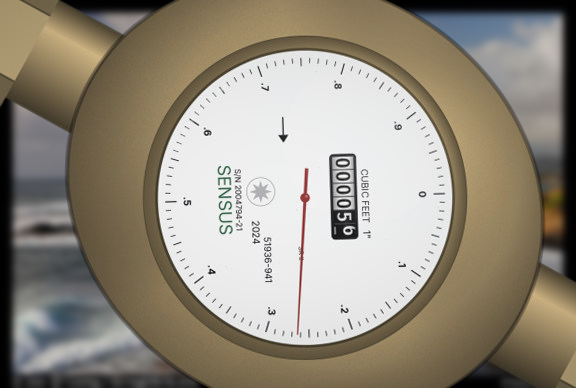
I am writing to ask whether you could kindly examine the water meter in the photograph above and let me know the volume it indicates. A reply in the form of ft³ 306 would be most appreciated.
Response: ft³ 56.26
